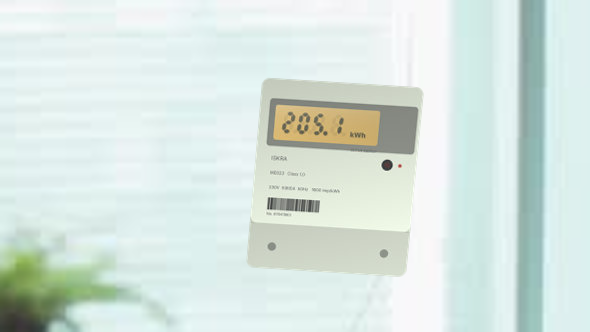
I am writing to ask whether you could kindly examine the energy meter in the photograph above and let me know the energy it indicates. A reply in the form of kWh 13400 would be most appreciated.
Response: kWh 205.1
